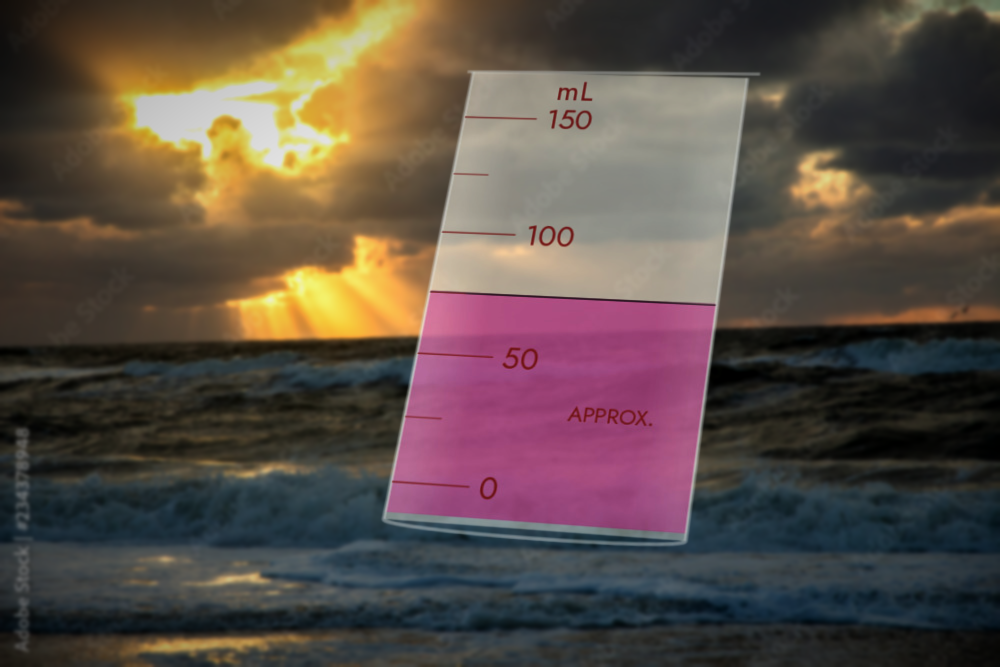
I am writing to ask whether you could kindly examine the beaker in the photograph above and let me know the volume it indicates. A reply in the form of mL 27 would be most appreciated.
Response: mL 75
